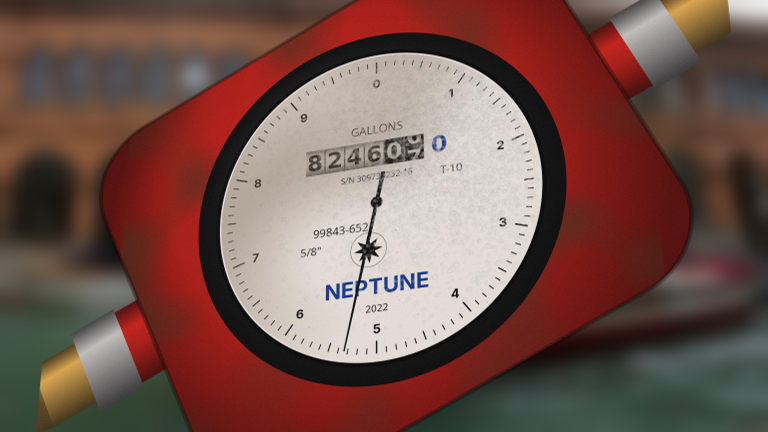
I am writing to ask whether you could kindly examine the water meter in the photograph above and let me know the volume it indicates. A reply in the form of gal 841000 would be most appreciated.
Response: gal 8246065.3
